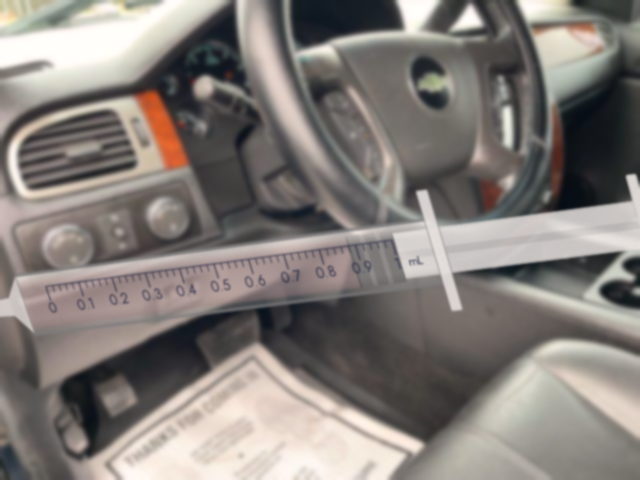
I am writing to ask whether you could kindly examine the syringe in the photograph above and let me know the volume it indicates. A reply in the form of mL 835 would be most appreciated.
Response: mL 0.88
